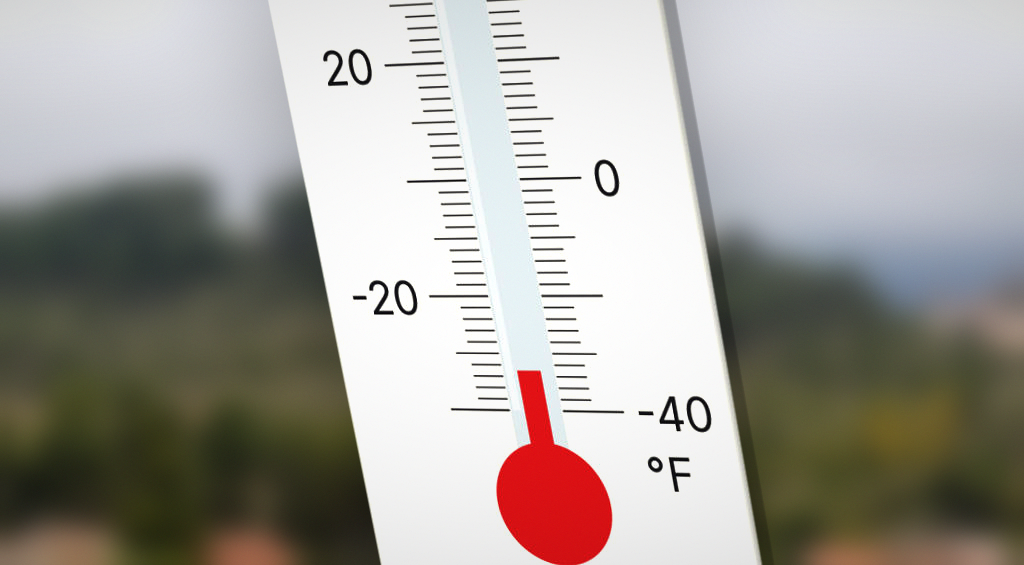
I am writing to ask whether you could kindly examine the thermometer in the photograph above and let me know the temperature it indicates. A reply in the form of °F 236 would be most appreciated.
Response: °F -33
